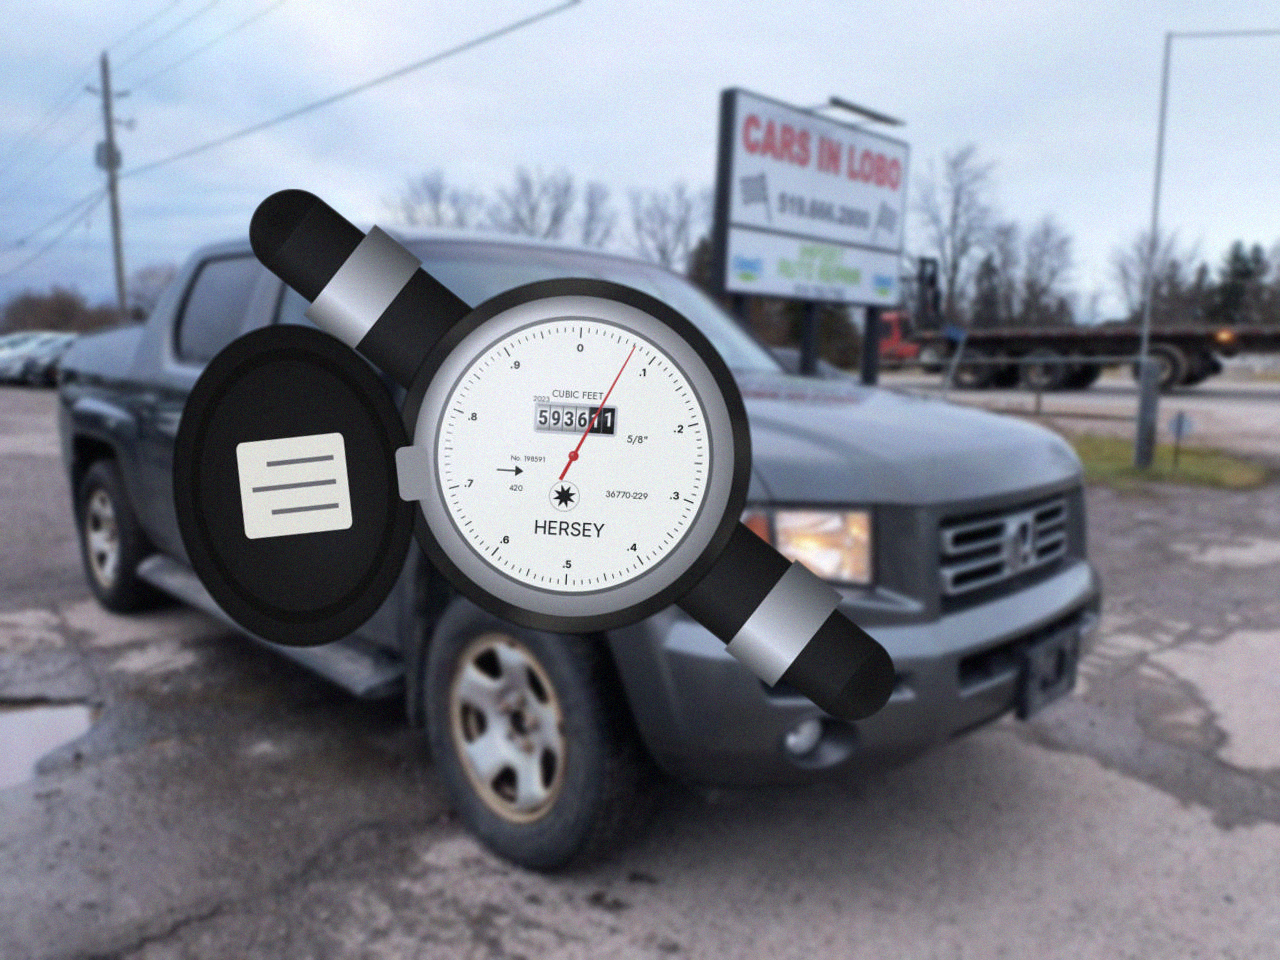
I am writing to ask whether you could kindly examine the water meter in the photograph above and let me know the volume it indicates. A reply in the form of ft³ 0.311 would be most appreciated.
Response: ft³ 593611.07
